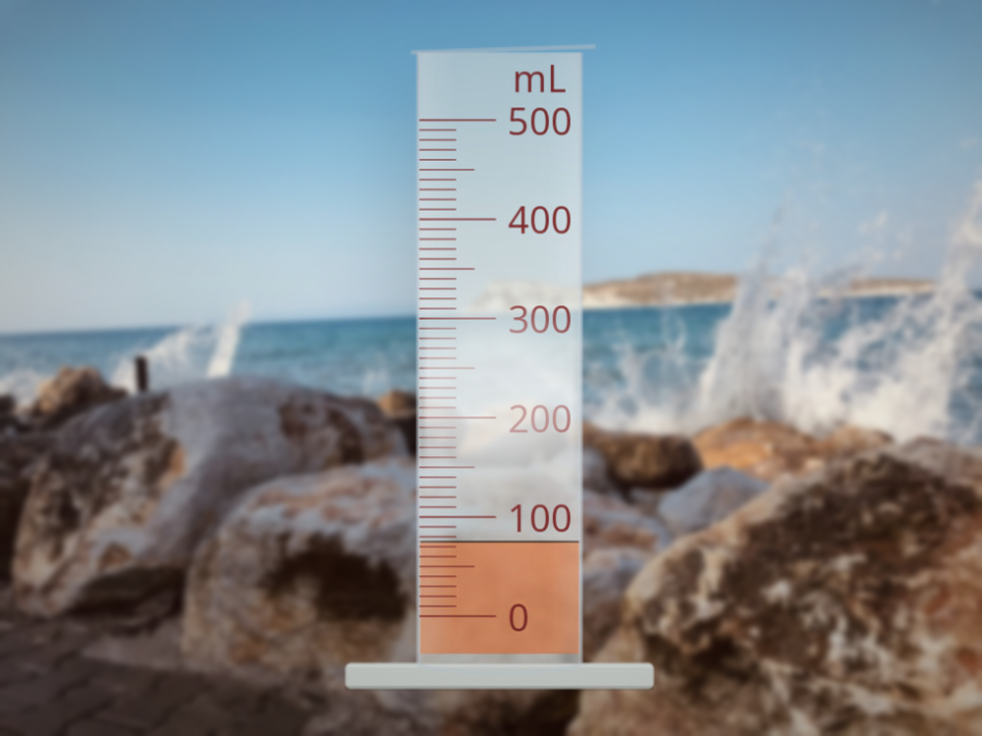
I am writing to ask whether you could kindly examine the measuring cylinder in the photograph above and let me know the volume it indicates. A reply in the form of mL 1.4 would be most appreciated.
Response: mL 75
